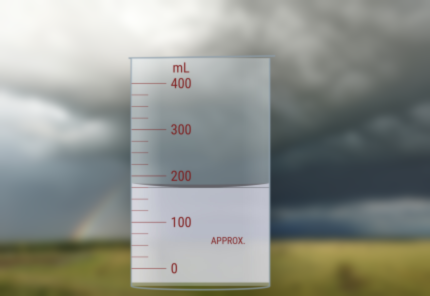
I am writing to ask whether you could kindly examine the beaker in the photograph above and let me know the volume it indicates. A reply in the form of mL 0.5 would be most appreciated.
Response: mL 175
